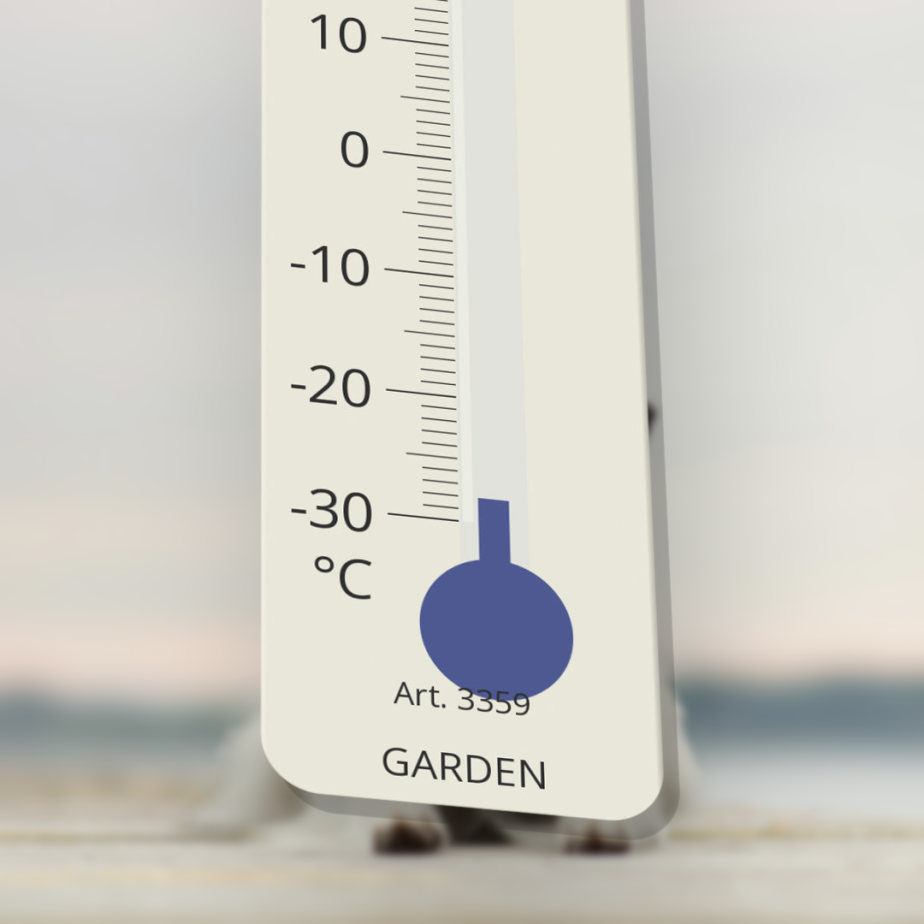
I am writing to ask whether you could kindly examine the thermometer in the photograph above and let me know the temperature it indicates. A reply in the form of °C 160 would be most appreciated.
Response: °C -28
